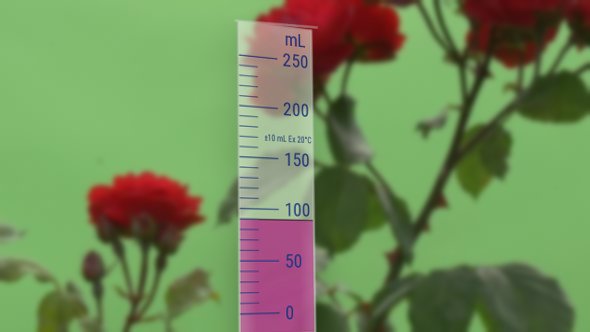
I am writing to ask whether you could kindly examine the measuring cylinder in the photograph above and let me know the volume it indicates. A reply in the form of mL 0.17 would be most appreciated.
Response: mL 90
